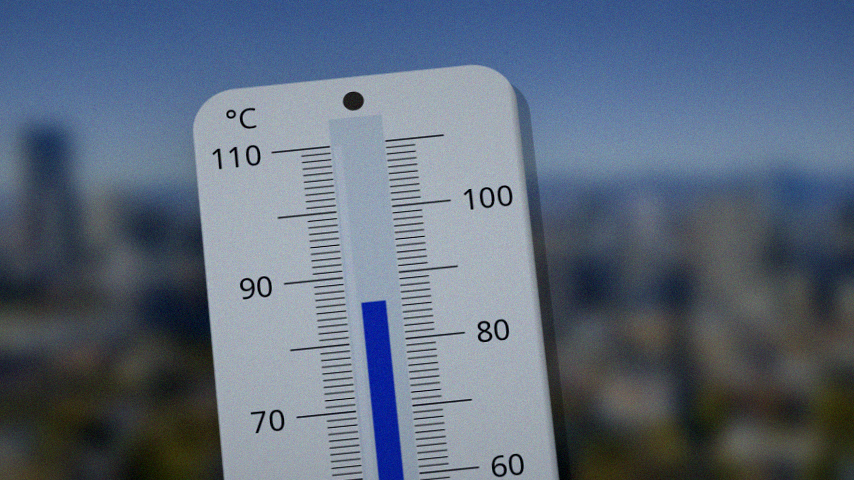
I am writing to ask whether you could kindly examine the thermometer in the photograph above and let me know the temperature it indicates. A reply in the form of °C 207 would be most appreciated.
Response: °C 86
